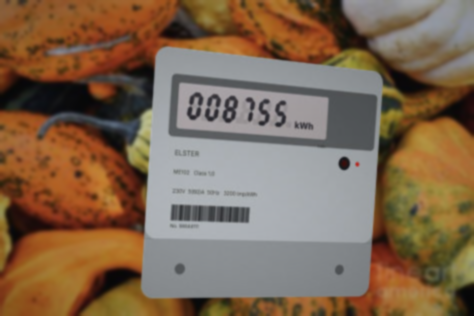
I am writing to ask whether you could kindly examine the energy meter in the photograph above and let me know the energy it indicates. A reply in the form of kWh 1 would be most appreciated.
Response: kWh 8755
